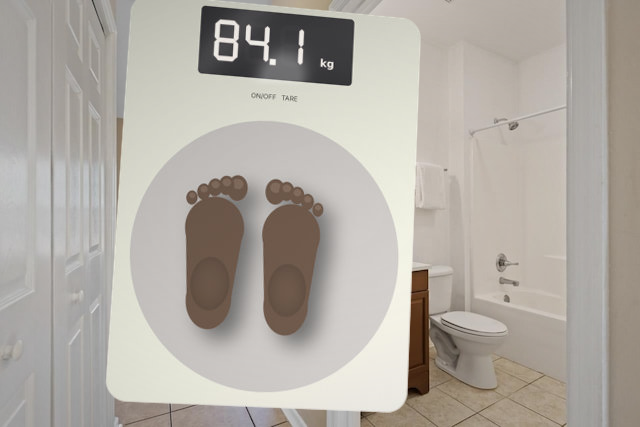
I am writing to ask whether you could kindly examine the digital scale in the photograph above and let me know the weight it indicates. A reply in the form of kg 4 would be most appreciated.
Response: kg 84.1
